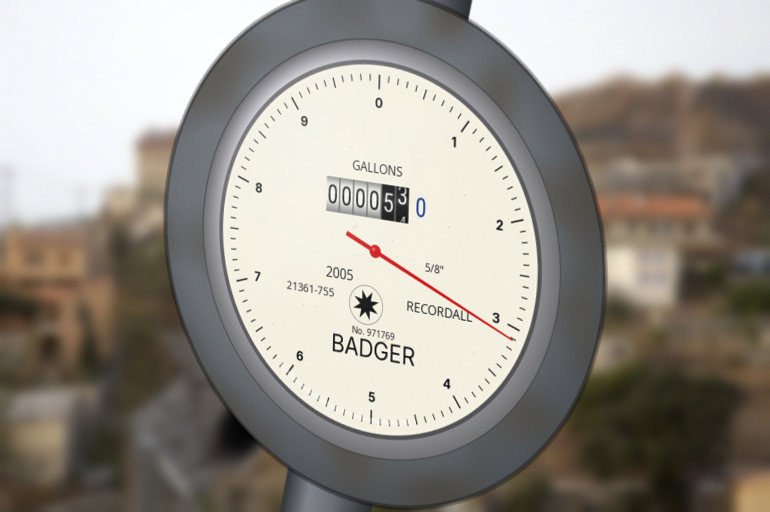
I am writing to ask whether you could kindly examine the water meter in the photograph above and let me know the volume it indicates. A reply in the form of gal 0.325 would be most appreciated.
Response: gal 533.1
